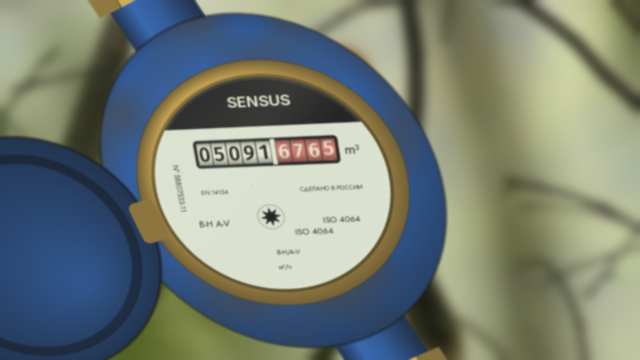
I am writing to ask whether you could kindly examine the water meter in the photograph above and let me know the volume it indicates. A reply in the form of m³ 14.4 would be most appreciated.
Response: m³ 5091.6765
